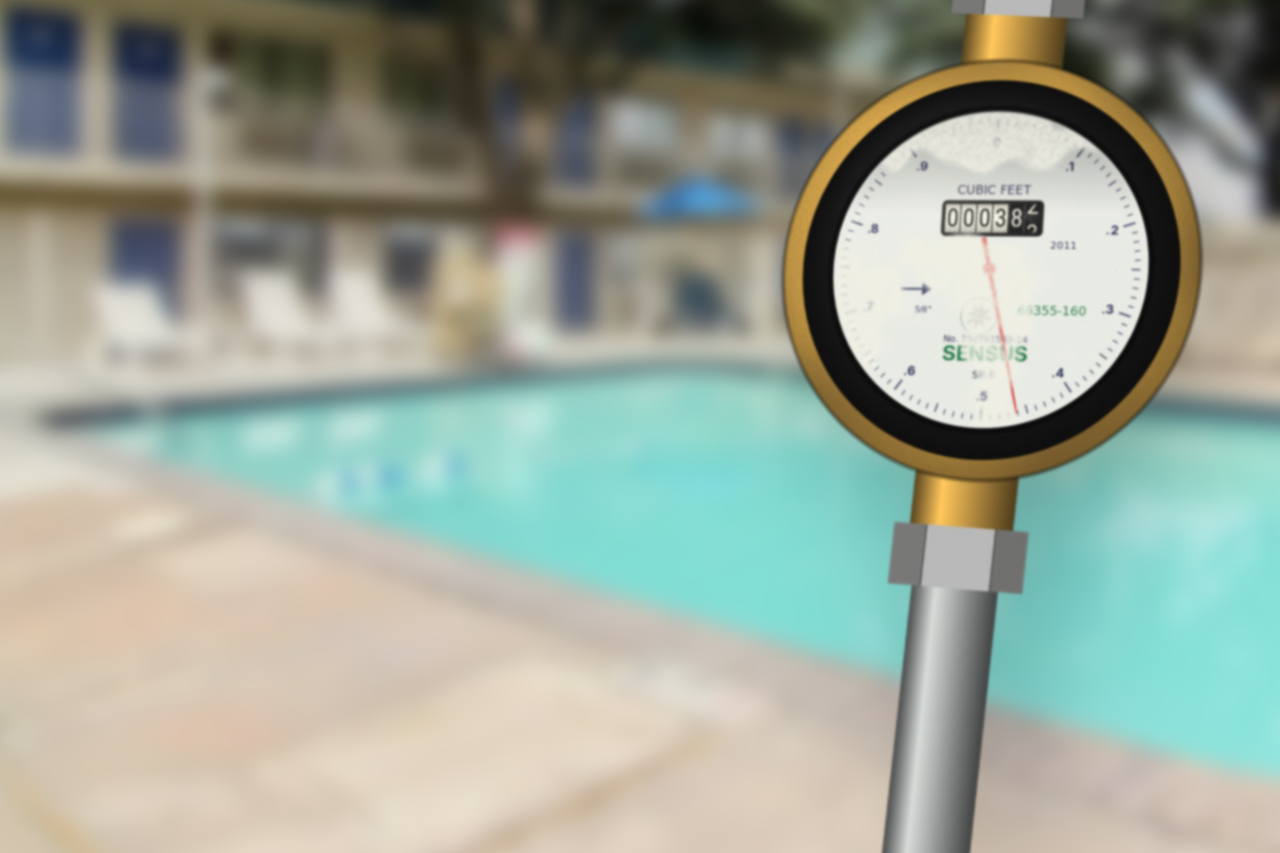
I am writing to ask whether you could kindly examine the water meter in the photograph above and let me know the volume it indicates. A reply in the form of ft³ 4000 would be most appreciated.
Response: ft³ 382.46
